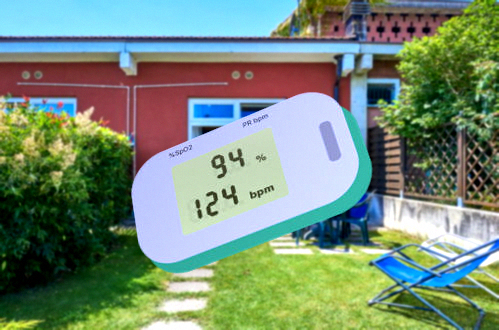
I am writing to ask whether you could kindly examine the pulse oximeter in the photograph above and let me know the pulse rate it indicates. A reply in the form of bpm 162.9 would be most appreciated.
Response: bpm 124
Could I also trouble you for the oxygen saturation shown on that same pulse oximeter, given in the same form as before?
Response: % 94
